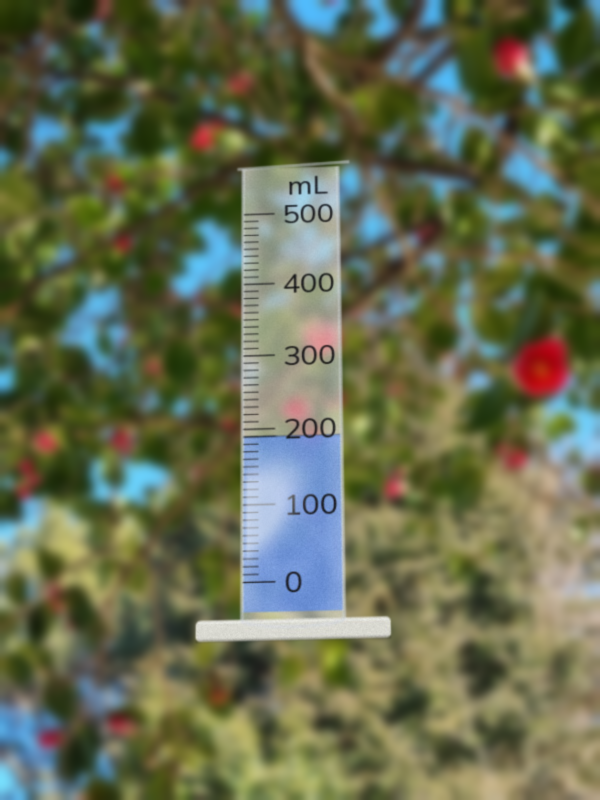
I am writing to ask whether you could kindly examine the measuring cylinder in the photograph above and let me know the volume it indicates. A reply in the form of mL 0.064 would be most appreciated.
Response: mL 190
